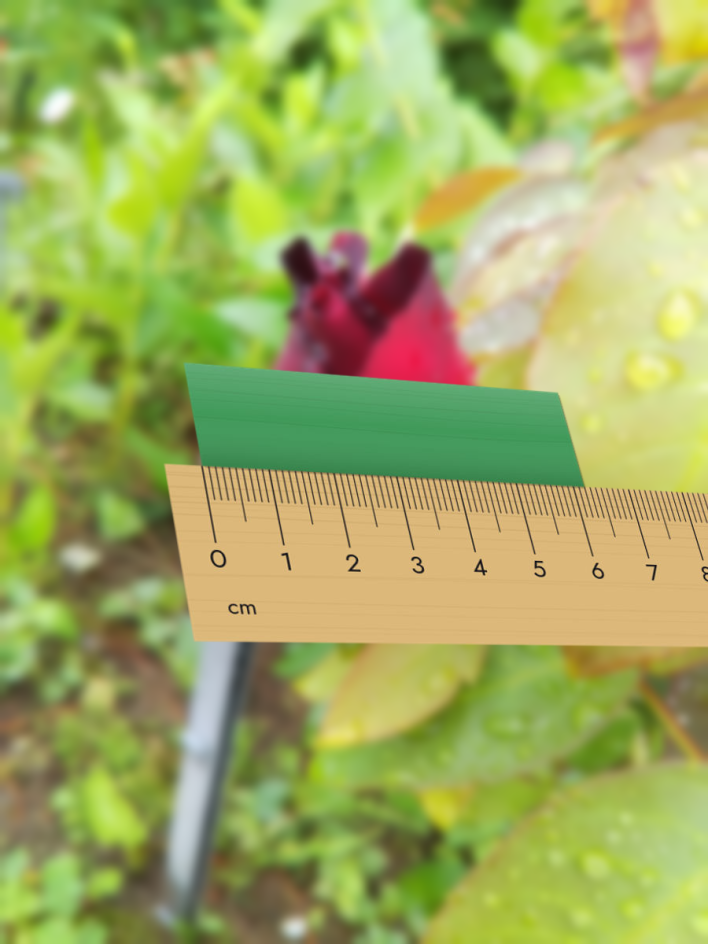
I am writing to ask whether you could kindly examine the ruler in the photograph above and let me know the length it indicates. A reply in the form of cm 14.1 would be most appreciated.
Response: cm 6.2
